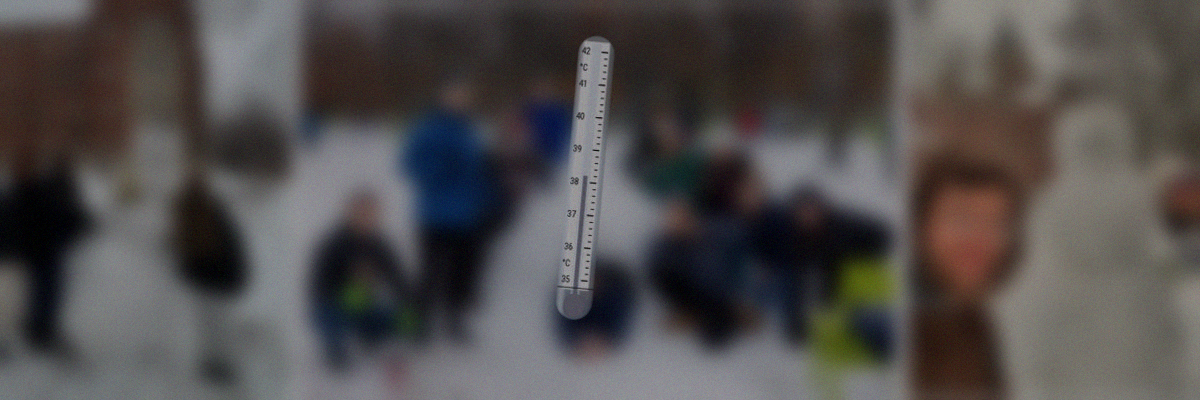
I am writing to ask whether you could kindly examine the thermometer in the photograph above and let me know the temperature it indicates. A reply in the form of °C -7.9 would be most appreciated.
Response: °C 38.2
